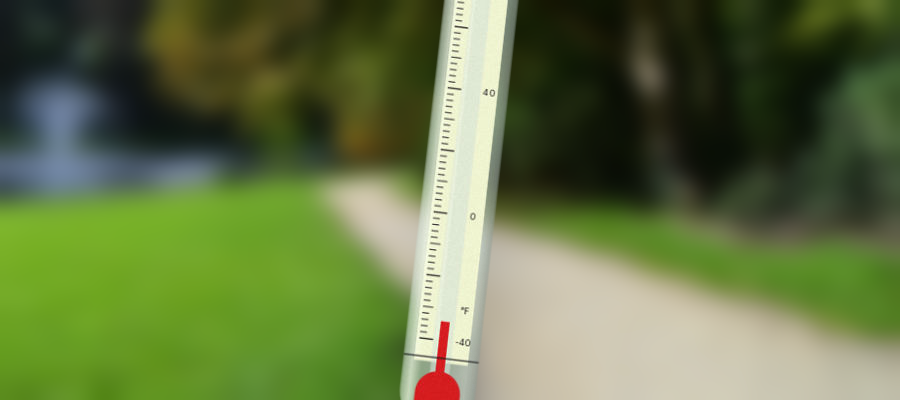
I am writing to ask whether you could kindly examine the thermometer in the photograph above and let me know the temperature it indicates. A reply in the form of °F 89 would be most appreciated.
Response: °F -34
